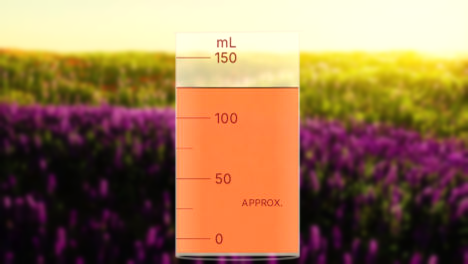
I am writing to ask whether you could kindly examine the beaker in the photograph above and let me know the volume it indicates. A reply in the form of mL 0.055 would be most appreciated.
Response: mL 125
